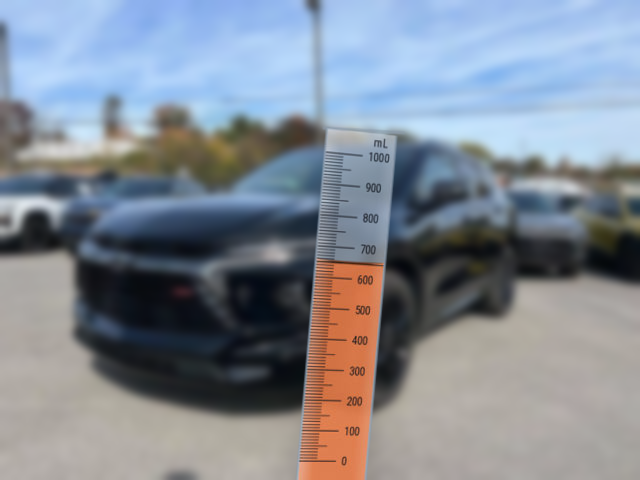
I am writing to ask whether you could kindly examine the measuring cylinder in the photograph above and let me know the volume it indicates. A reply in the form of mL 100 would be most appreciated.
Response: mL 650
